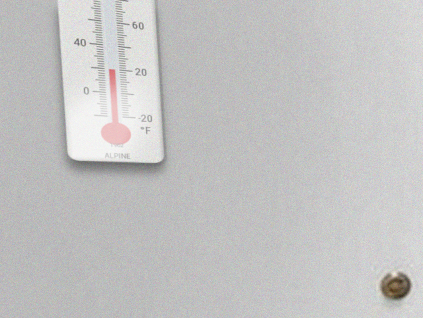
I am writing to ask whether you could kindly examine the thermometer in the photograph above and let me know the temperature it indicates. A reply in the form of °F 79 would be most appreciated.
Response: °F 20
